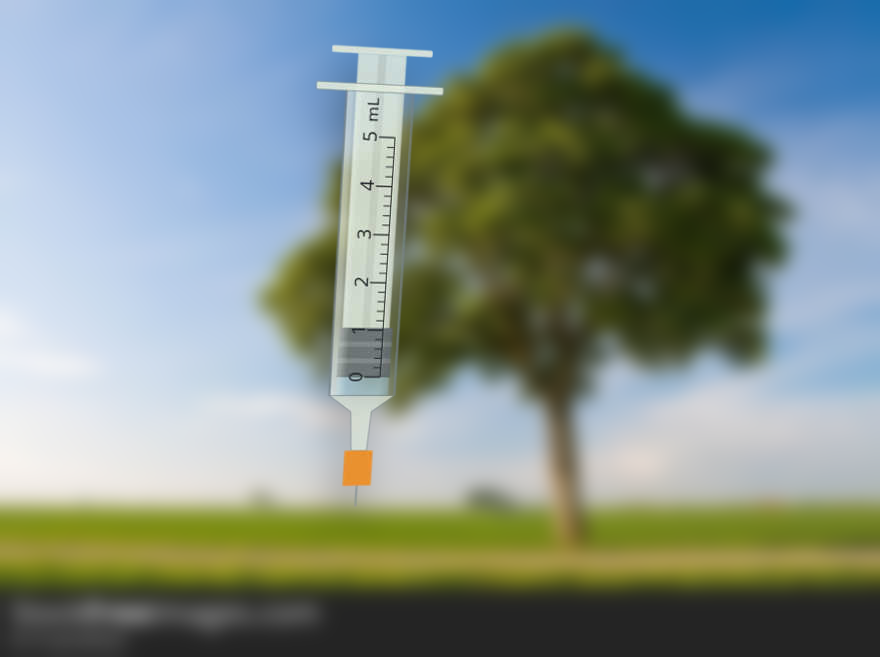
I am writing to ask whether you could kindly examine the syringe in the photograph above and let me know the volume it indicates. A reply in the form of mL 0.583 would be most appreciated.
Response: mL 0
